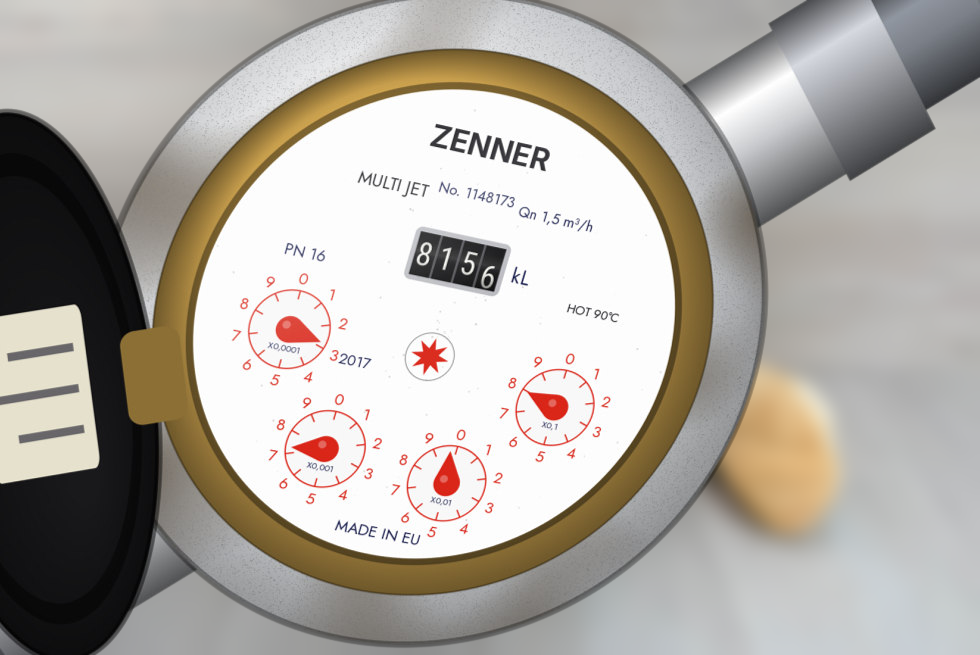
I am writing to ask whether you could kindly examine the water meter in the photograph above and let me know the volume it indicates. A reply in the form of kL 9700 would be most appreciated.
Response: kL 8155.7972
